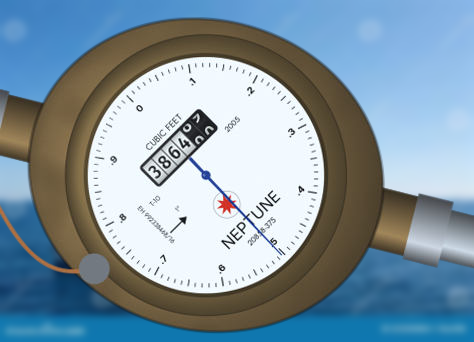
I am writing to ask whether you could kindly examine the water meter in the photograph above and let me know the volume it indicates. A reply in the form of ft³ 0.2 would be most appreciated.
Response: ft³ 386489.50
